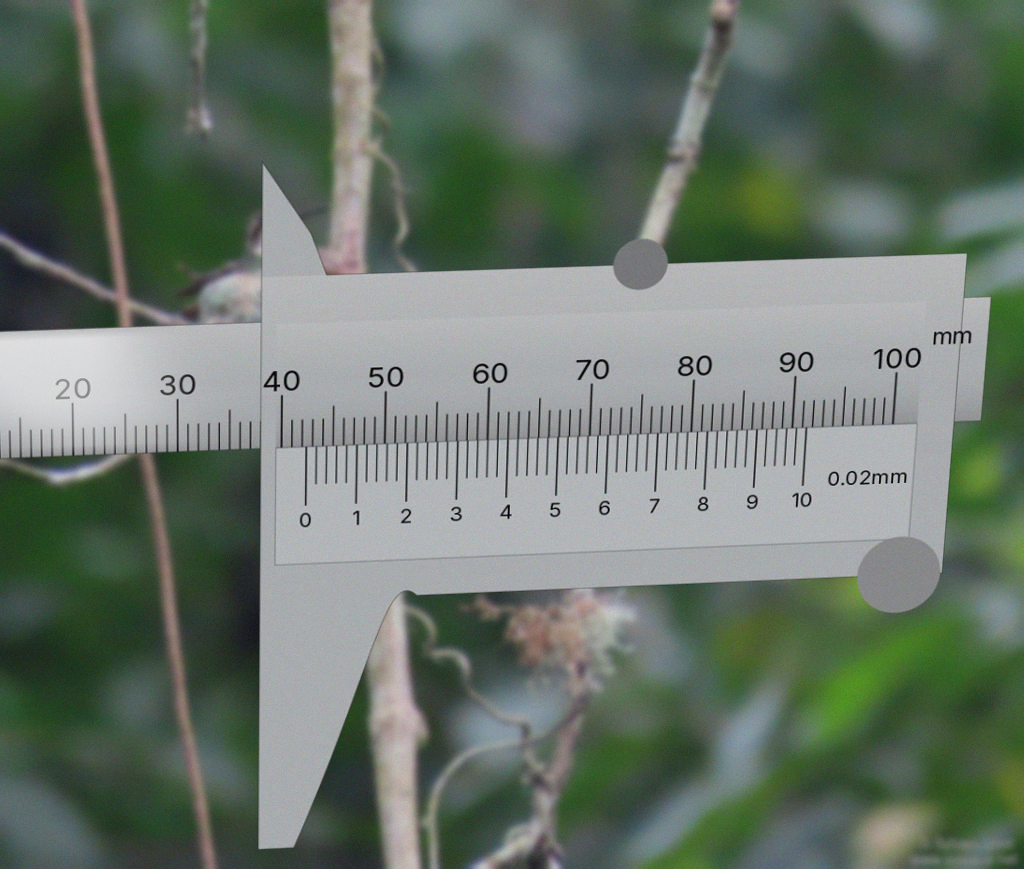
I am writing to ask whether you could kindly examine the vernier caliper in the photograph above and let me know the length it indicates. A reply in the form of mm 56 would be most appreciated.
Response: mm 42.4
